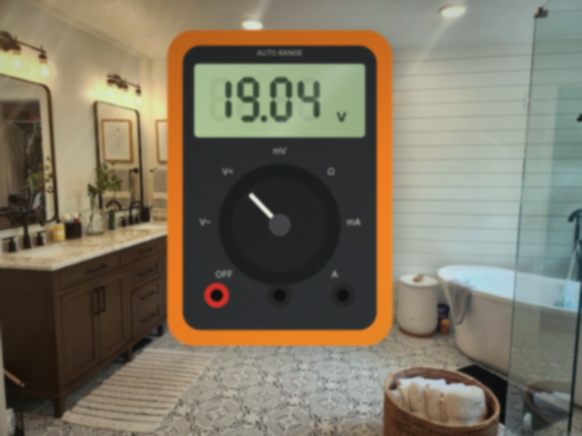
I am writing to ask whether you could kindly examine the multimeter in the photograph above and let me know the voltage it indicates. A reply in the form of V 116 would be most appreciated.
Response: V 19.04
